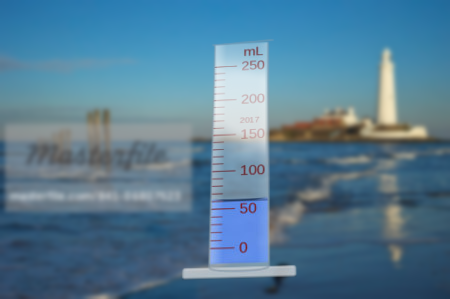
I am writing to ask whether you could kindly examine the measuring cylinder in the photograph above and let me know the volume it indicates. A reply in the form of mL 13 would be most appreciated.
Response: mL 60
